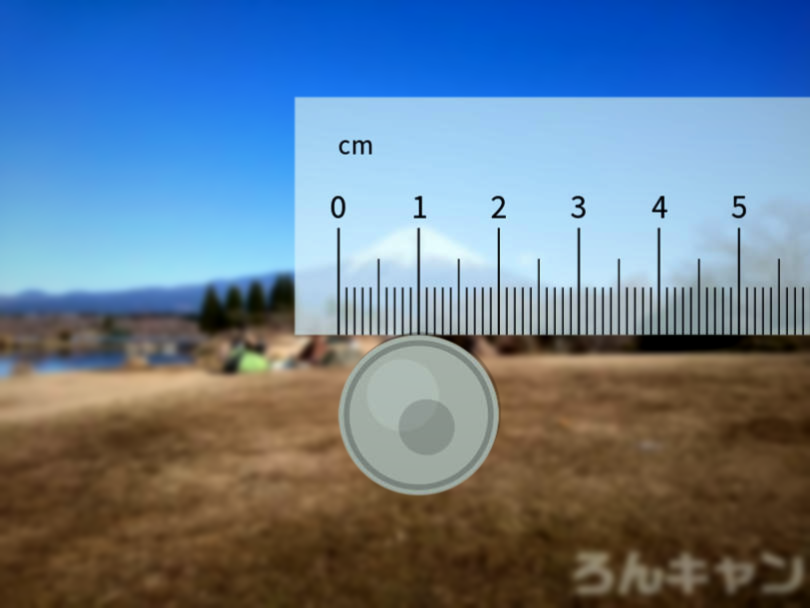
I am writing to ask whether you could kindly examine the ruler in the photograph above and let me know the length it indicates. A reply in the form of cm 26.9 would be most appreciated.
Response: cm 2
